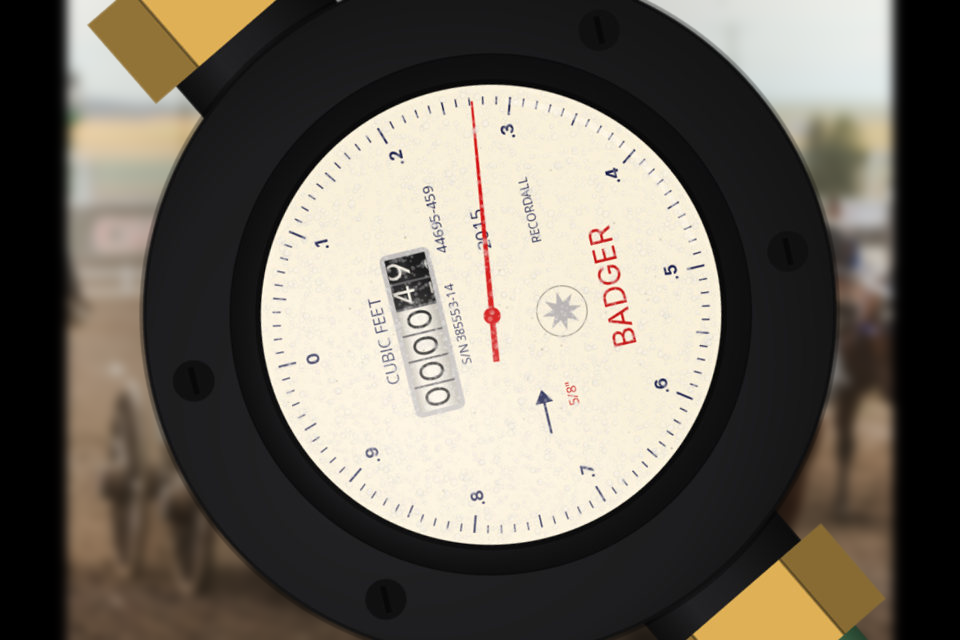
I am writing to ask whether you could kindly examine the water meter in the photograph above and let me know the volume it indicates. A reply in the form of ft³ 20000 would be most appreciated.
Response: ft³ 49.27
